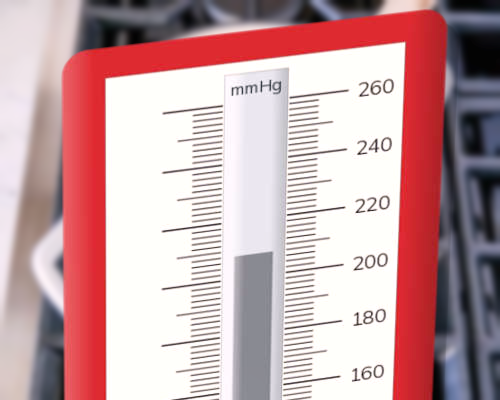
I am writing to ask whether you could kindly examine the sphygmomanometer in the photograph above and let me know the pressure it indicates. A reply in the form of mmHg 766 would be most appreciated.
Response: mmHg 208
